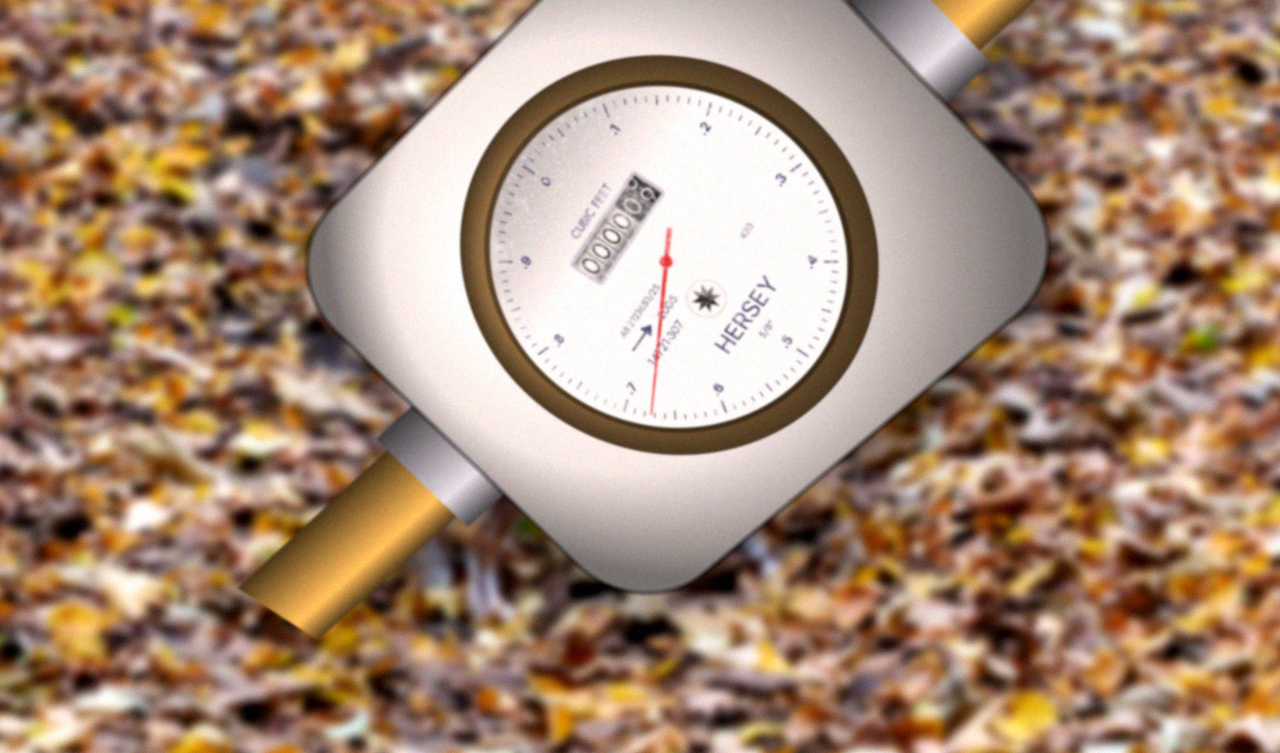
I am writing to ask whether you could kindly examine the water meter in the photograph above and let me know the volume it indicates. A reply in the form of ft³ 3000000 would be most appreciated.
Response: ft³ 8.67
